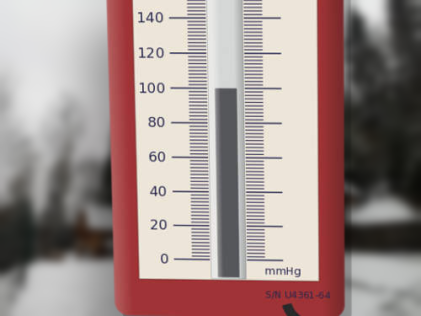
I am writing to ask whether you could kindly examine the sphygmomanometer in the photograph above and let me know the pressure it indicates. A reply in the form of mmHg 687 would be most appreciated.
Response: mmHg 100
